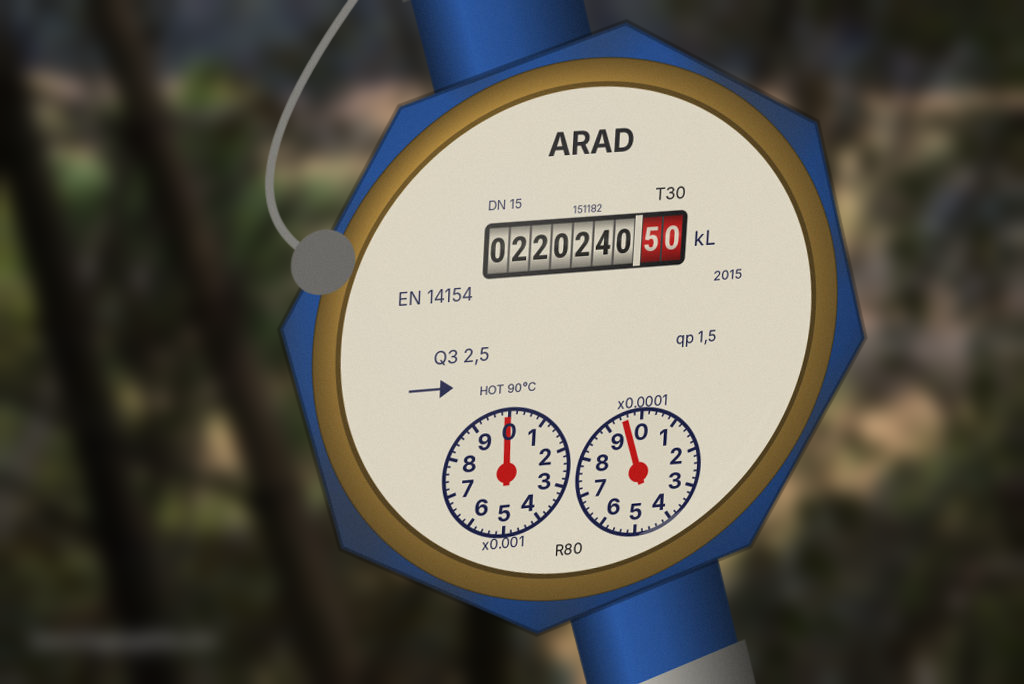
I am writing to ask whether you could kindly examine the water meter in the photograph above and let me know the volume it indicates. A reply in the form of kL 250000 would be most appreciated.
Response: kL 220240.4999
